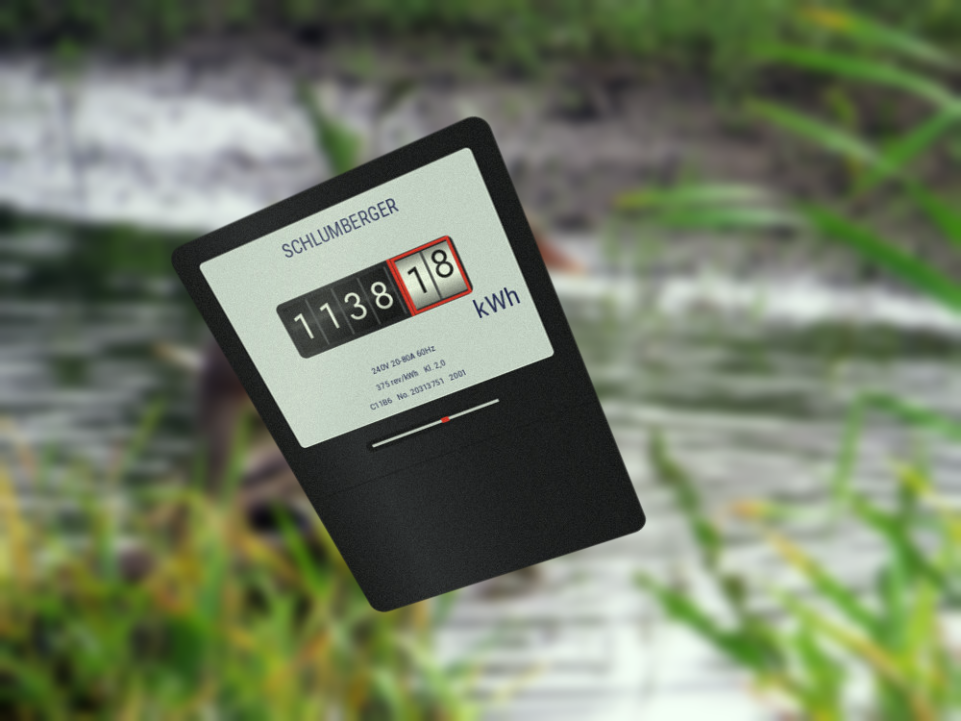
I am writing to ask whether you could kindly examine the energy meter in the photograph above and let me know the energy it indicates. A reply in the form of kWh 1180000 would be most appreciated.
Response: kWh 1138.18
